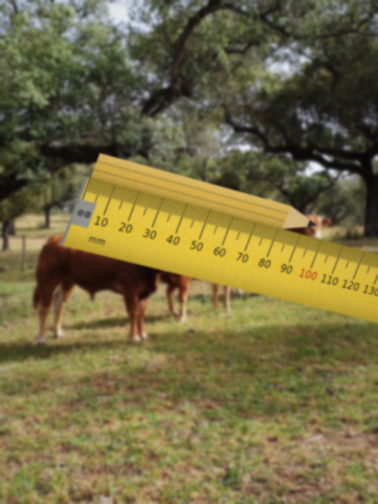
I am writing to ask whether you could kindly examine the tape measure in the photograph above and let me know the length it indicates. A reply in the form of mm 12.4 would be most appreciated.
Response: mm 95
